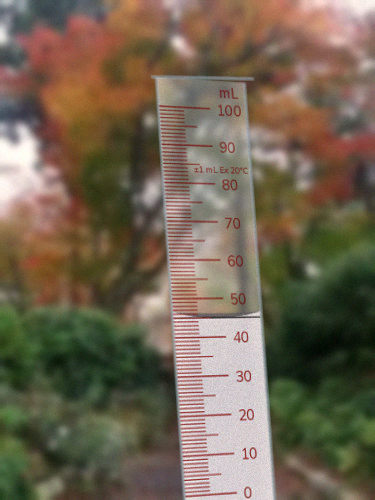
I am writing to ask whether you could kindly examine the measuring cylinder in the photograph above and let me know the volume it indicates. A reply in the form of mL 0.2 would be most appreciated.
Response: mL 45
